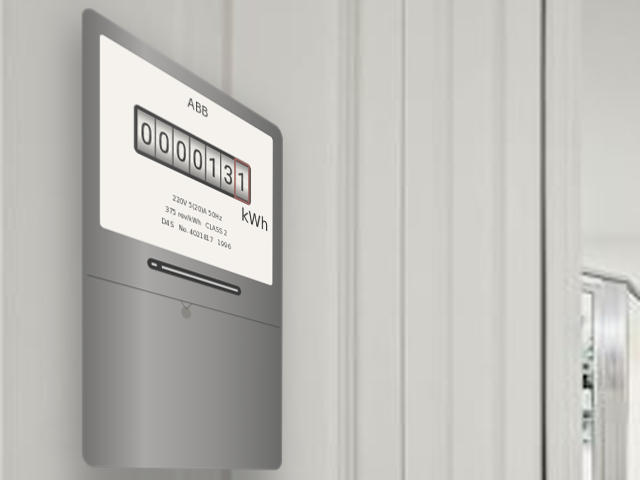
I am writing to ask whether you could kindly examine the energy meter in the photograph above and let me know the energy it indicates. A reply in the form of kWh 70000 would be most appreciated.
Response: kWh 13.1
